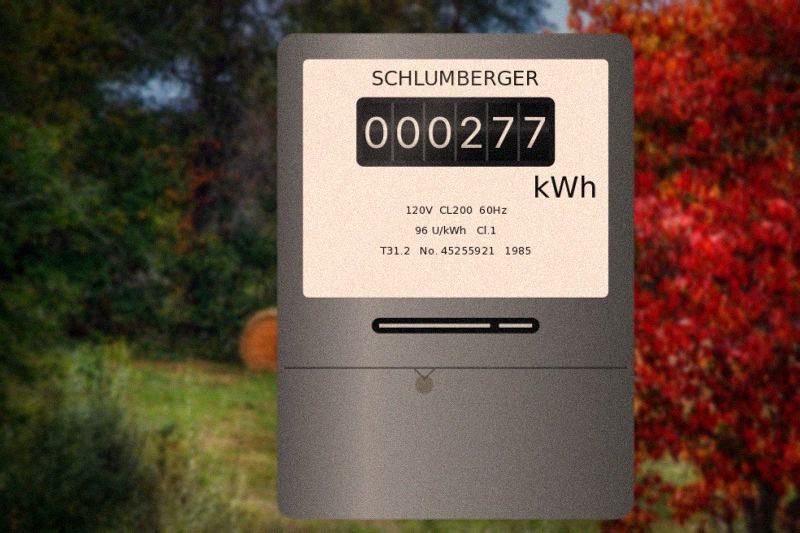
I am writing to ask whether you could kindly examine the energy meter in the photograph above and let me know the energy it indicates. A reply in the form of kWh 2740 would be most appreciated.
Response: kWh 277
